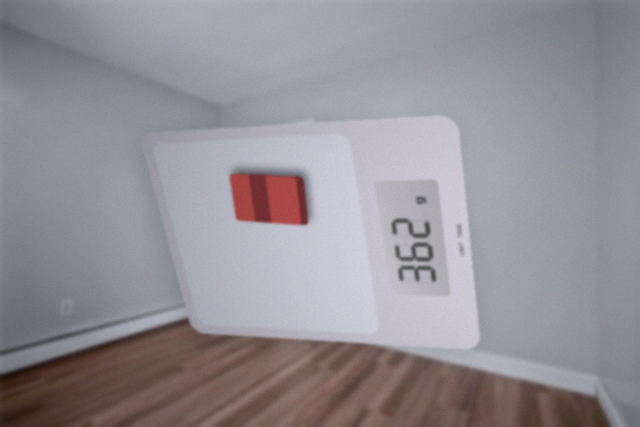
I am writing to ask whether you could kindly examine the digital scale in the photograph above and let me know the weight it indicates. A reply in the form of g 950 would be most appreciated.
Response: g 362
